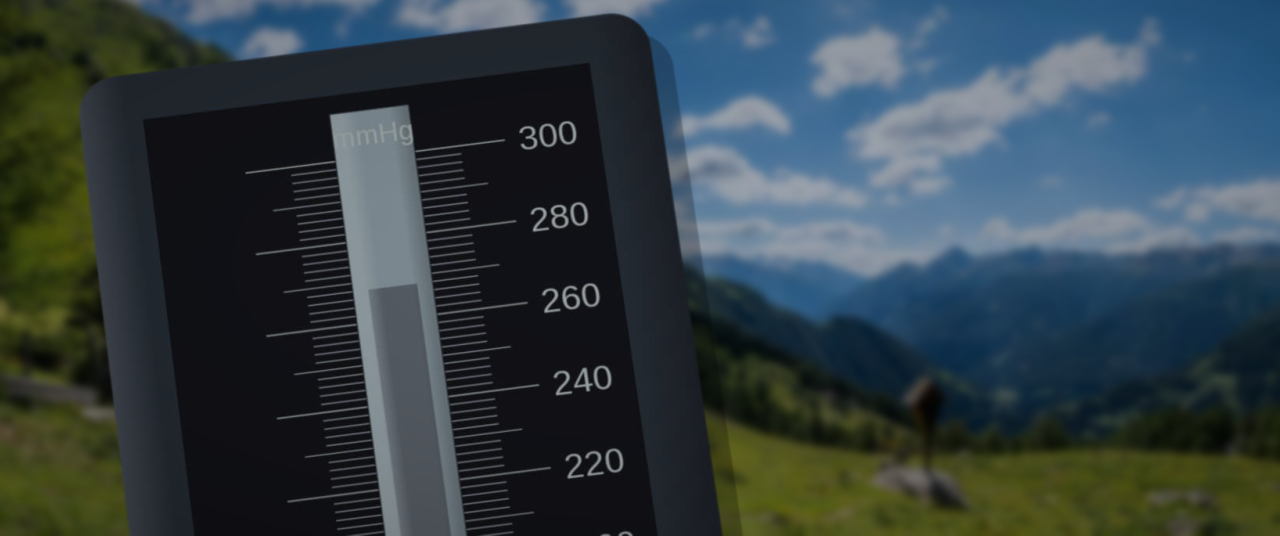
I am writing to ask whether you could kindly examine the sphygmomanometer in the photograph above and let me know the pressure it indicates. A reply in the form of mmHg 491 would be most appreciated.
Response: mmHg 268
